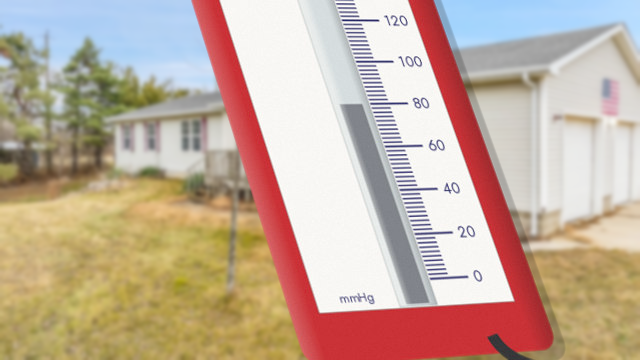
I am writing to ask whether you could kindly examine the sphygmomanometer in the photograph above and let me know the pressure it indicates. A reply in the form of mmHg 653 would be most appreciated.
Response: mmHg 80
